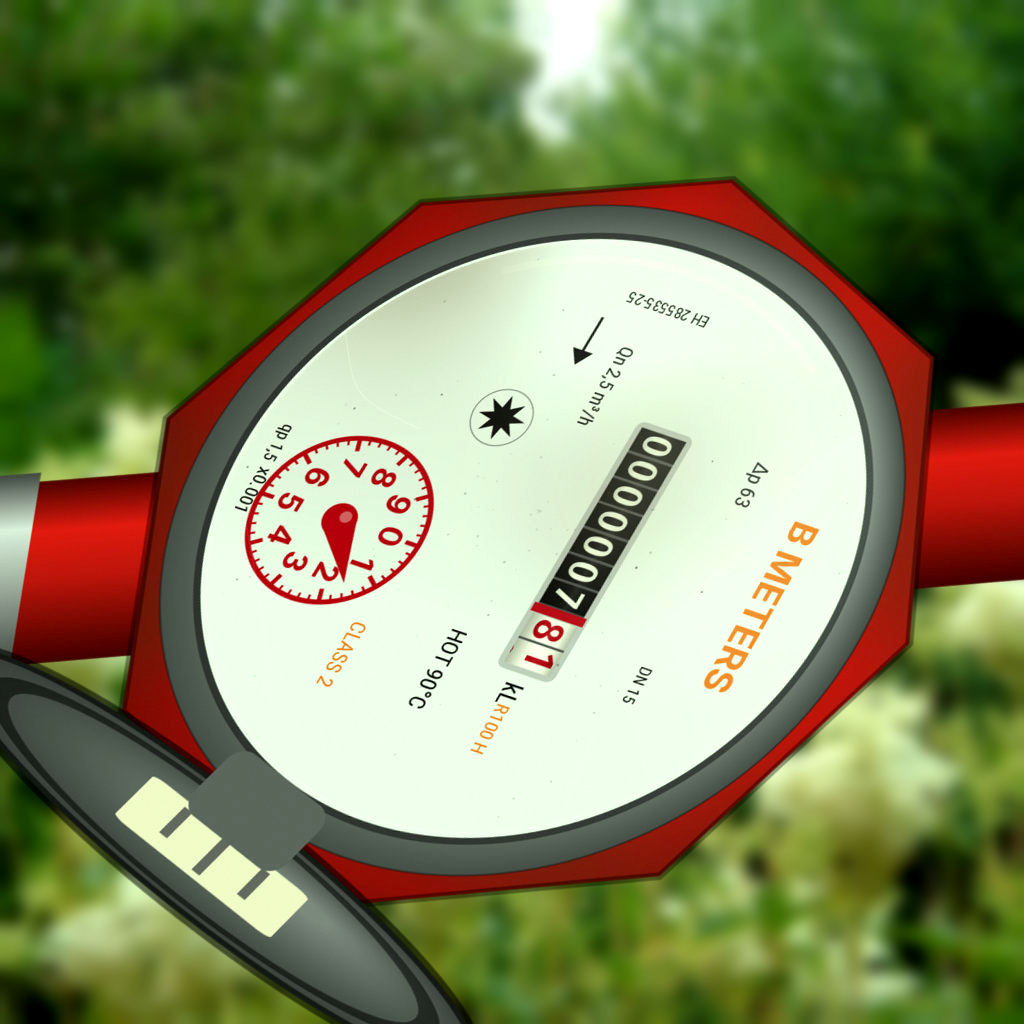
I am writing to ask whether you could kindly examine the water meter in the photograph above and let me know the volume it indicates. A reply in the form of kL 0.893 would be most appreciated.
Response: kL 7.811
